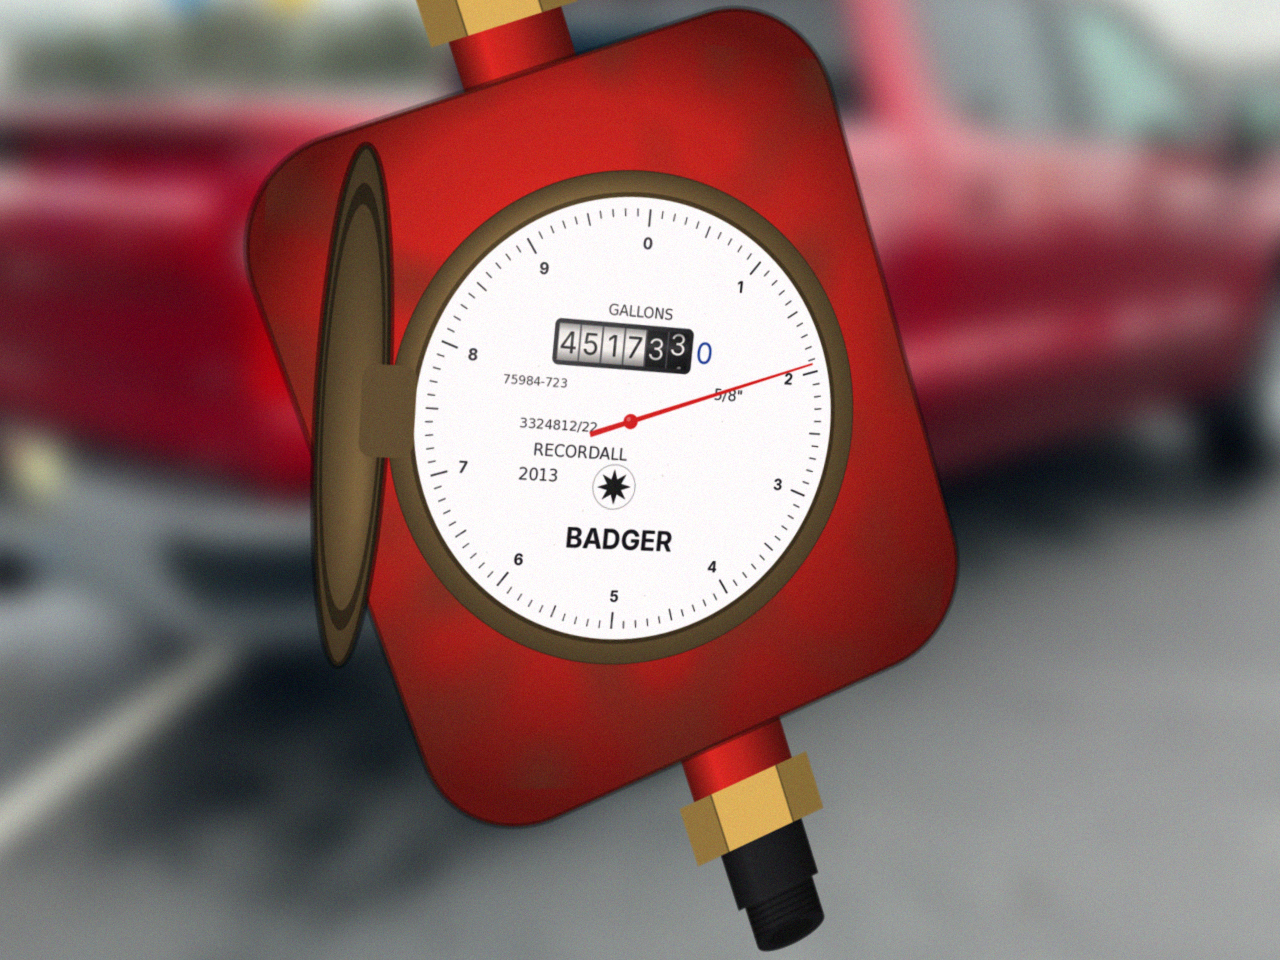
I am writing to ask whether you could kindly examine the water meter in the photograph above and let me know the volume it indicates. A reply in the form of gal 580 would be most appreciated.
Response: gal 4517331.9
